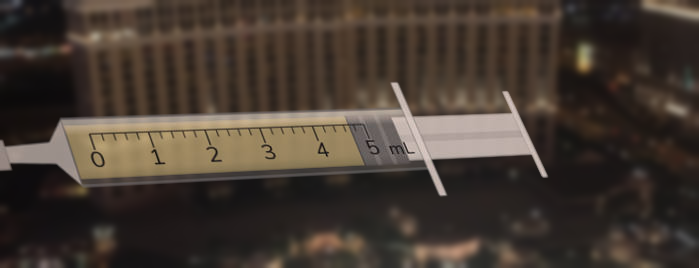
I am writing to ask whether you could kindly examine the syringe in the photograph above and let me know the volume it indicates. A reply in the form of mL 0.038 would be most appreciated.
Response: mL 4.7
